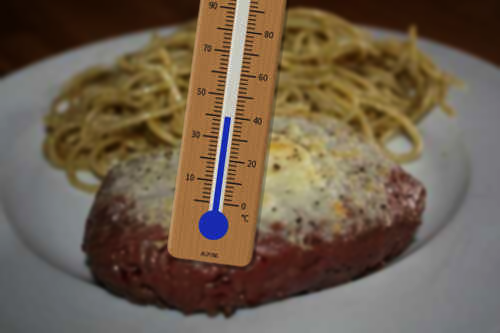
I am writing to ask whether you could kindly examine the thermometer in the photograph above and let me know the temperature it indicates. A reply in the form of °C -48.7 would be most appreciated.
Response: °C 40
